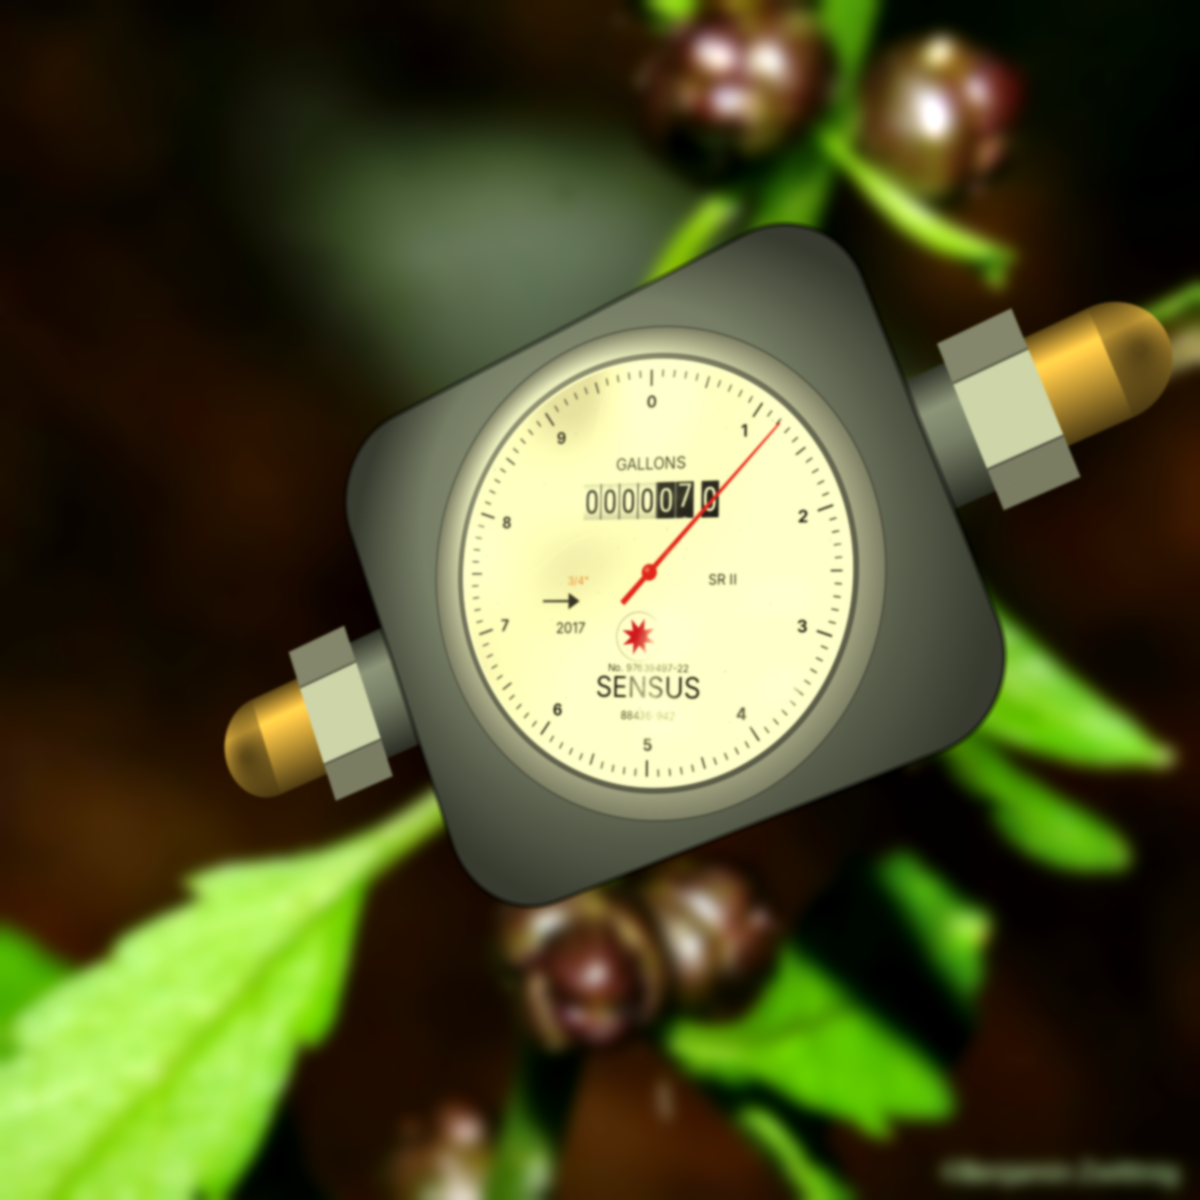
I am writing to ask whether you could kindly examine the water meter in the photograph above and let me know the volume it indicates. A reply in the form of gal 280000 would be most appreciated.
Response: gal 71.2
